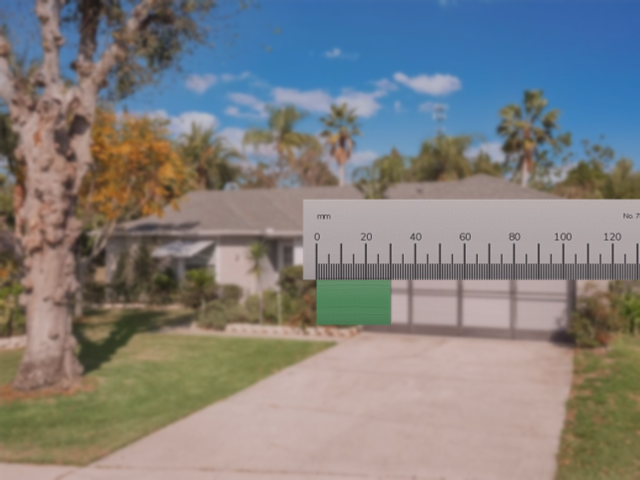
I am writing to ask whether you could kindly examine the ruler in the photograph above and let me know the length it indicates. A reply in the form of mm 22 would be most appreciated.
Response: mm 30
